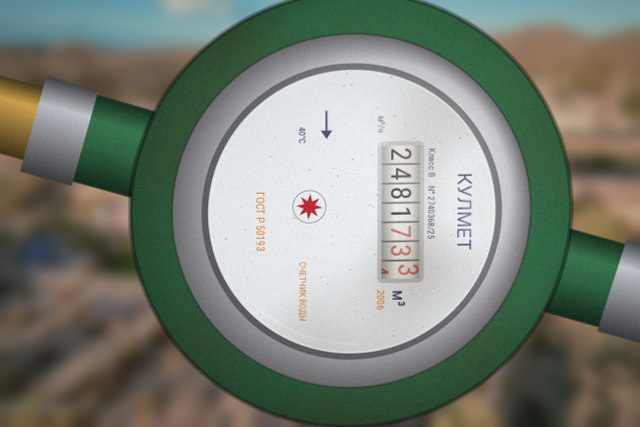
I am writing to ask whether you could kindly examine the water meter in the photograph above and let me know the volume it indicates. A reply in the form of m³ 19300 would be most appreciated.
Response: m³ 2481.733
